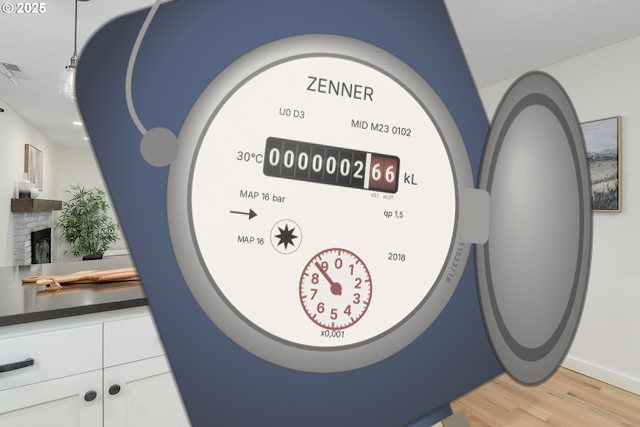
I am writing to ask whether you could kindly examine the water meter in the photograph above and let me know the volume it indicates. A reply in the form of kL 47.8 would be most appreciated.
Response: kL 2.668
